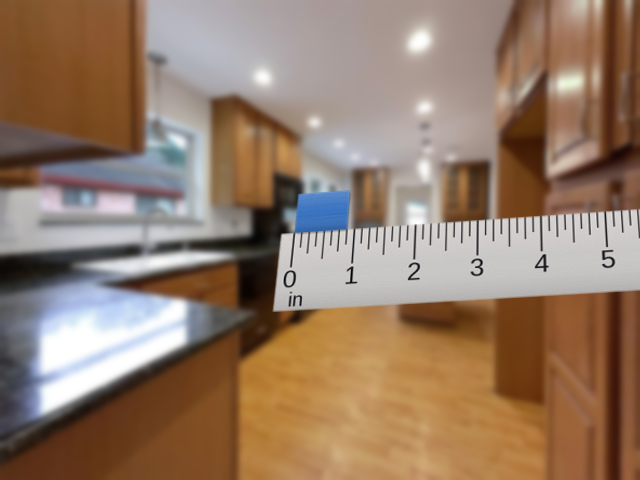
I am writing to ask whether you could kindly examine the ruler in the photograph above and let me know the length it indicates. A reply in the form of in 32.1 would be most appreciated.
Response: in 0.875
